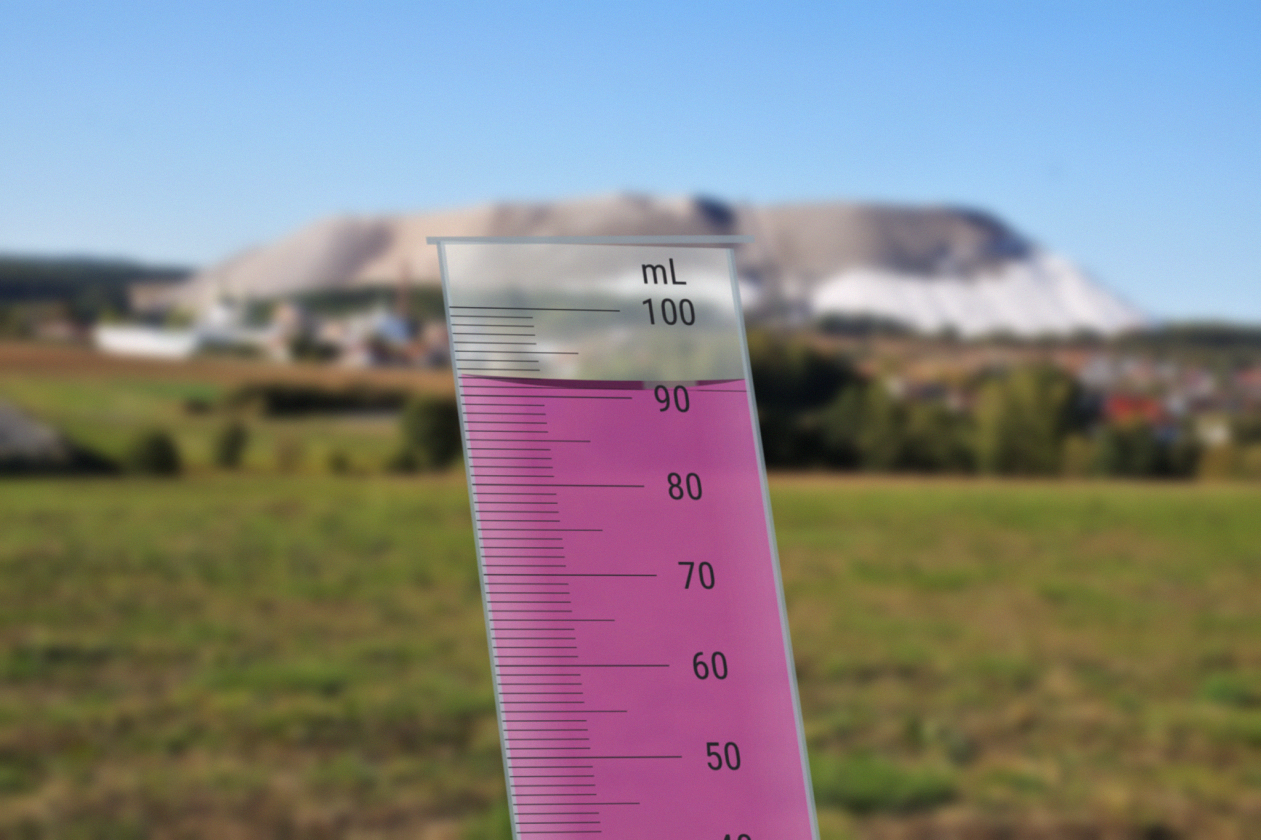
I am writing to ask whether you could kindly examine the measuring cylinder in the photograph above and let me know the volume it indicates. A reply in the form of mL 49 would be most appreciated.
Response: mL 91
